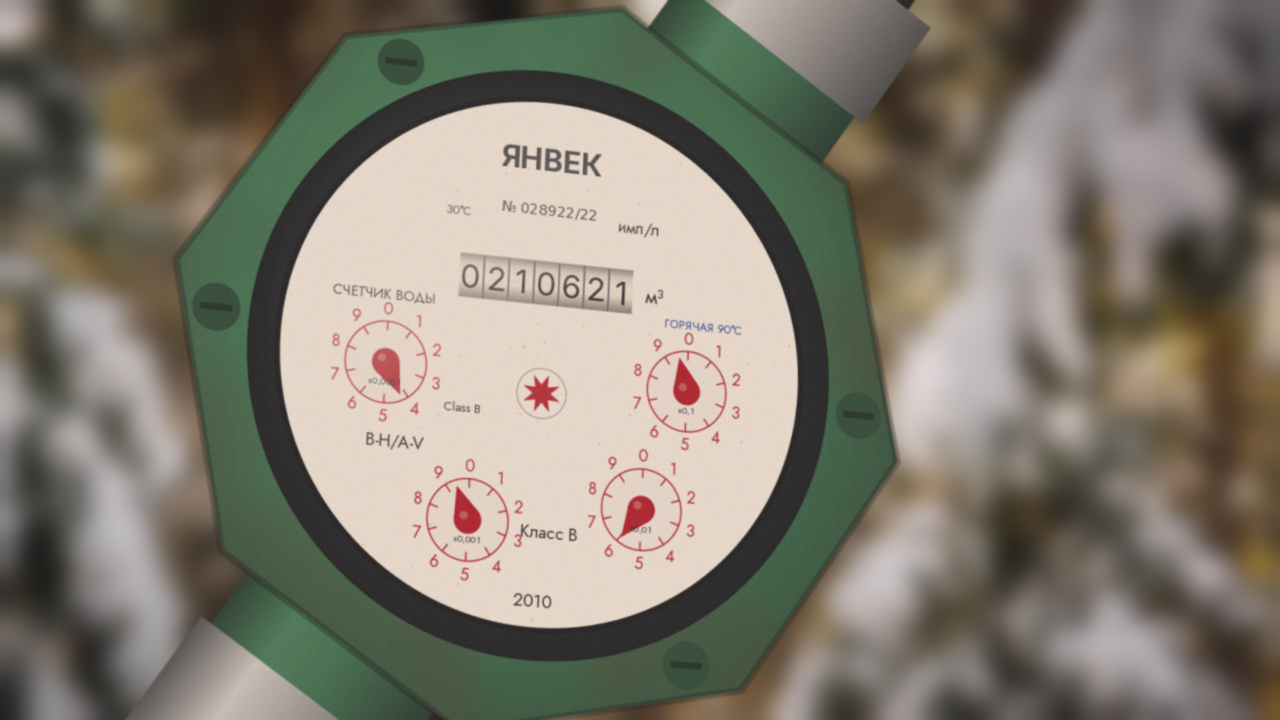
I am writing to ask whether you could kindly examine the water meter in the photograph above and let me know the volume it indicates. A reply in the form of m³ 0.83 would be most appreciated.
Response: m³ 210620.9594
